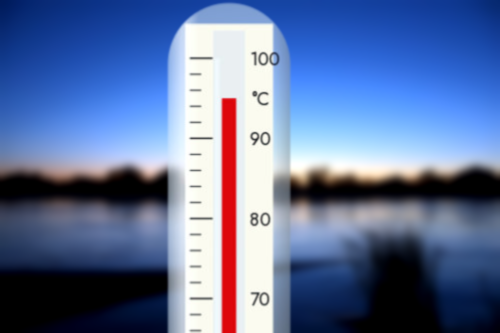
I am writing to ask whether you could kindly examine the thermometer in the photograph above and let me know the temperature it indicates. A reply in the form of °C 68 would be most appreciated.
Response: °C 95
